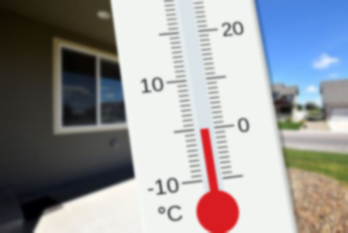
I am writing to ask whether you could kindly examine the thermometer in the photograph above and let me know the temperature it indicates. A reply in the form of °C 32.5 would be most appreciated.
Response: °C 0
